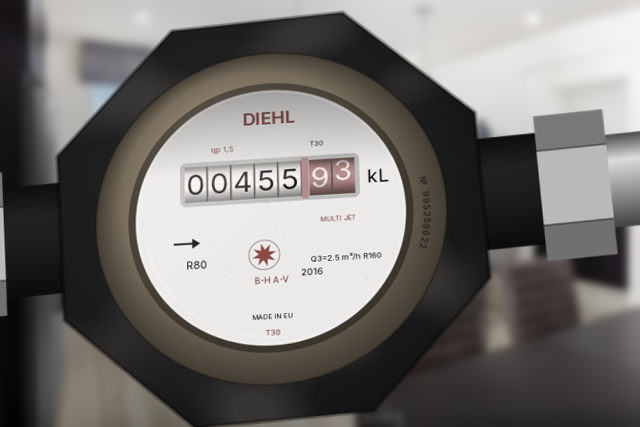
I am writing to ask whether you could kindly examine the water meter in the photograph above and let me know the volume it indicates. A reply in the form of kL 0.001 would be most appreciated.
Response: kL 455.93
